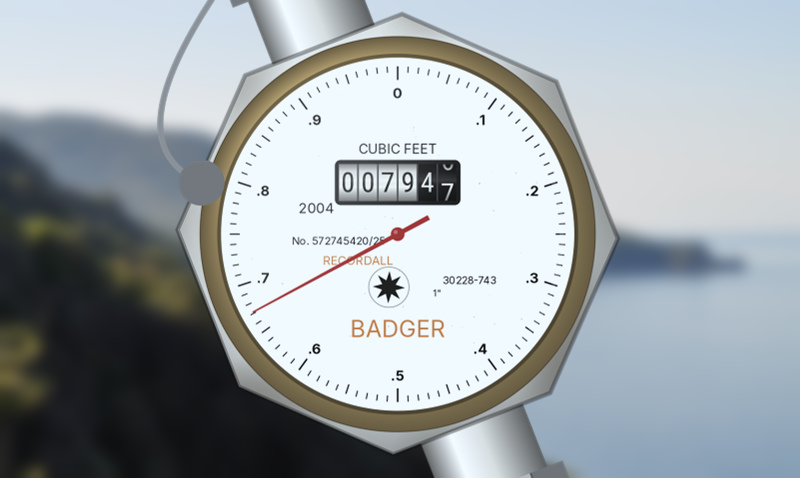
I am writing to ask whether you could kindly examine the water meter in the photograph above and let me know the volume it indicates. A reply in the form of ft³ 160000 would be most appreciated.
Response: ft³ 7946.67
